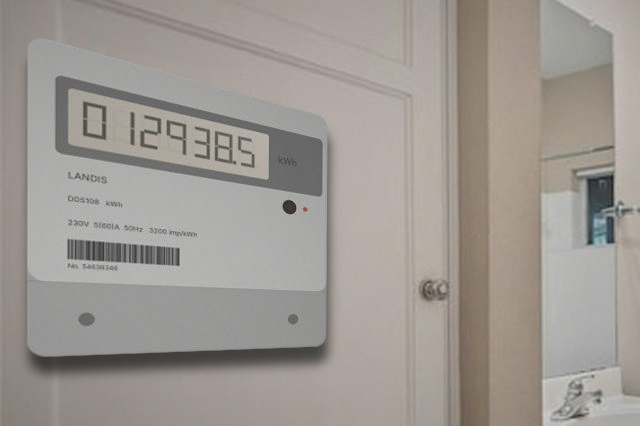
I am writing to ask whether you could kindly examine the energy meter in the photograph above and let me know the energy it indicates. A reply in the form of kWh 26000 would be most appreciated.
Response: kWh 12938.5
